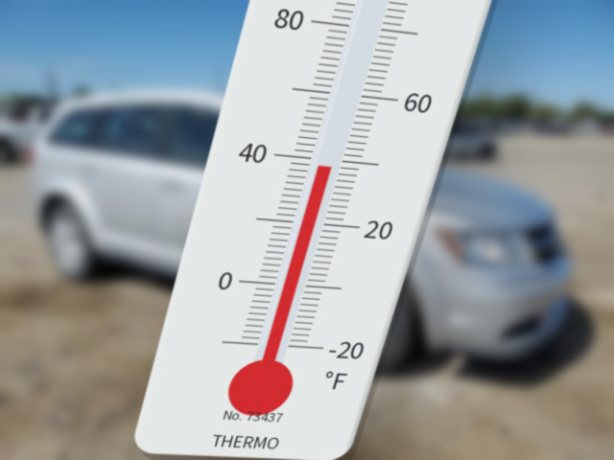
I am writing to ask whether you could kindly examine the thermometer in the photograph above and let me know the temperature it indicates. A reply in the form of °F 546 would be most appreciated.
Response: °F 38
